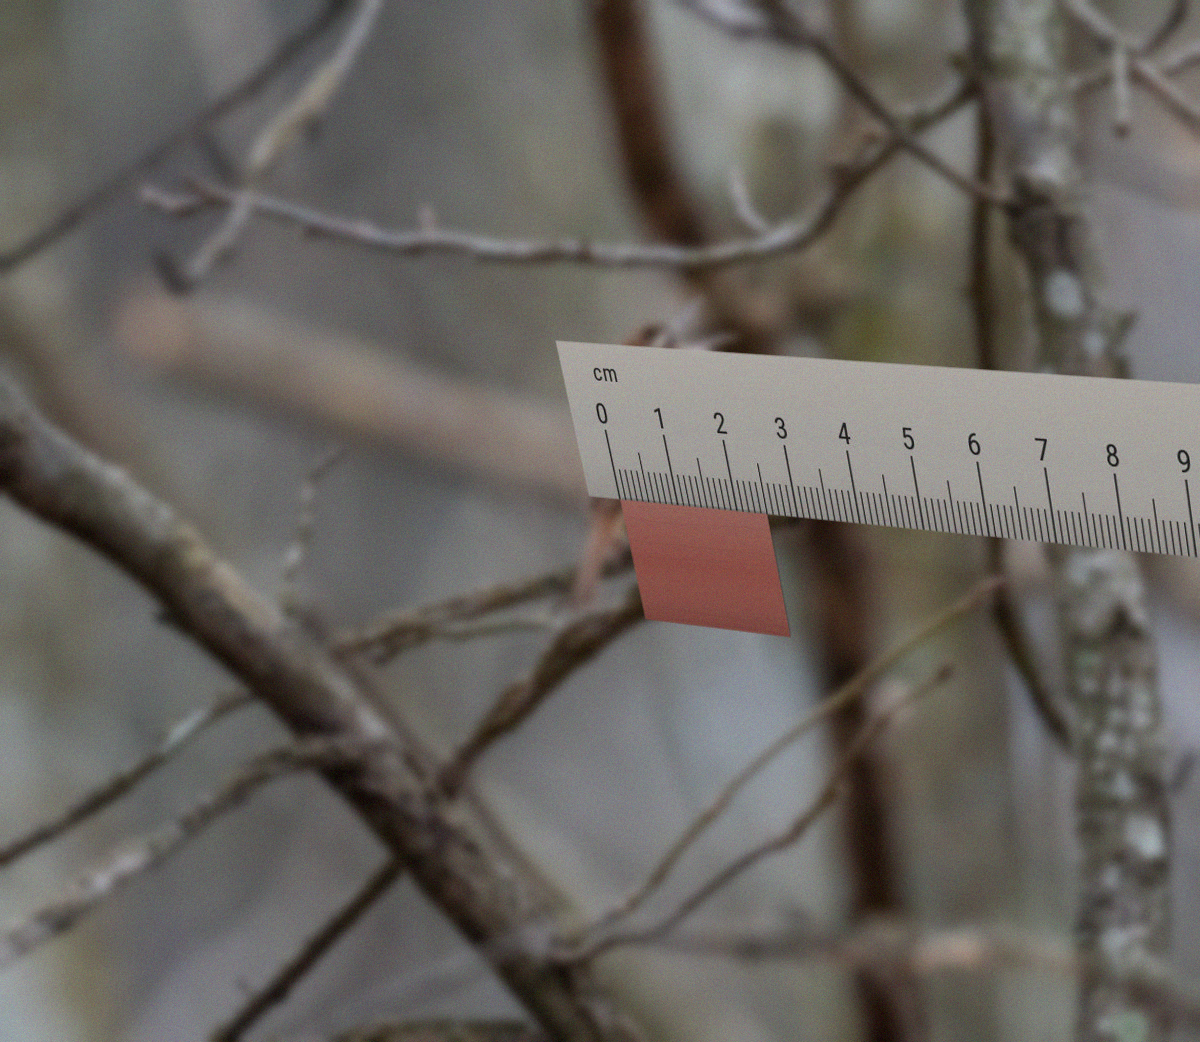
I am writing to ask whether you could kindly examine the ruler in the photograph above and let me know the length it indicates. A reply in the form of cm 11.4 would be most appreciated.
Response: cm 2.5
